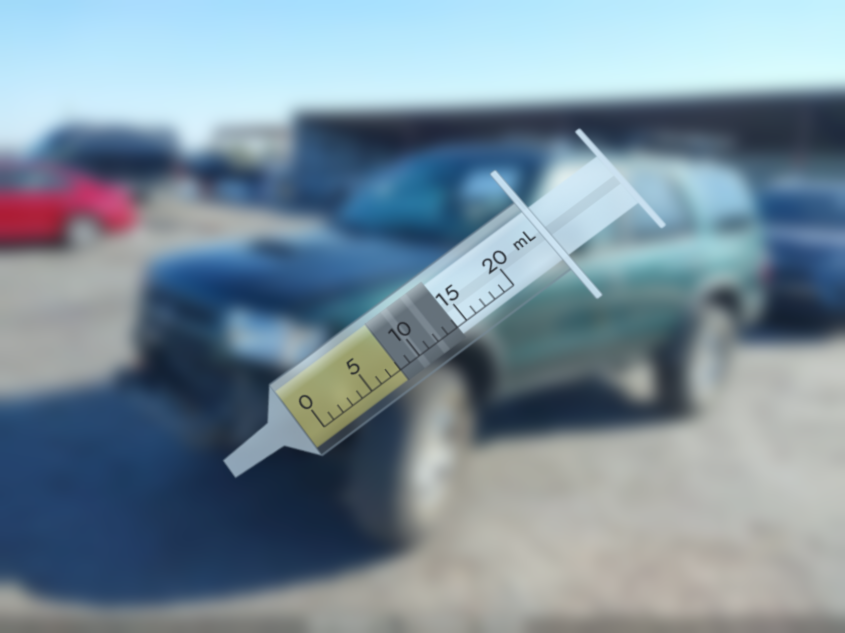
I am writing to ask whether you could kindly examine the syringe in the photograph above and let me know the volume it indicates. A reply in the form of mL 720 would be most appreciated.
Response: mL 8
